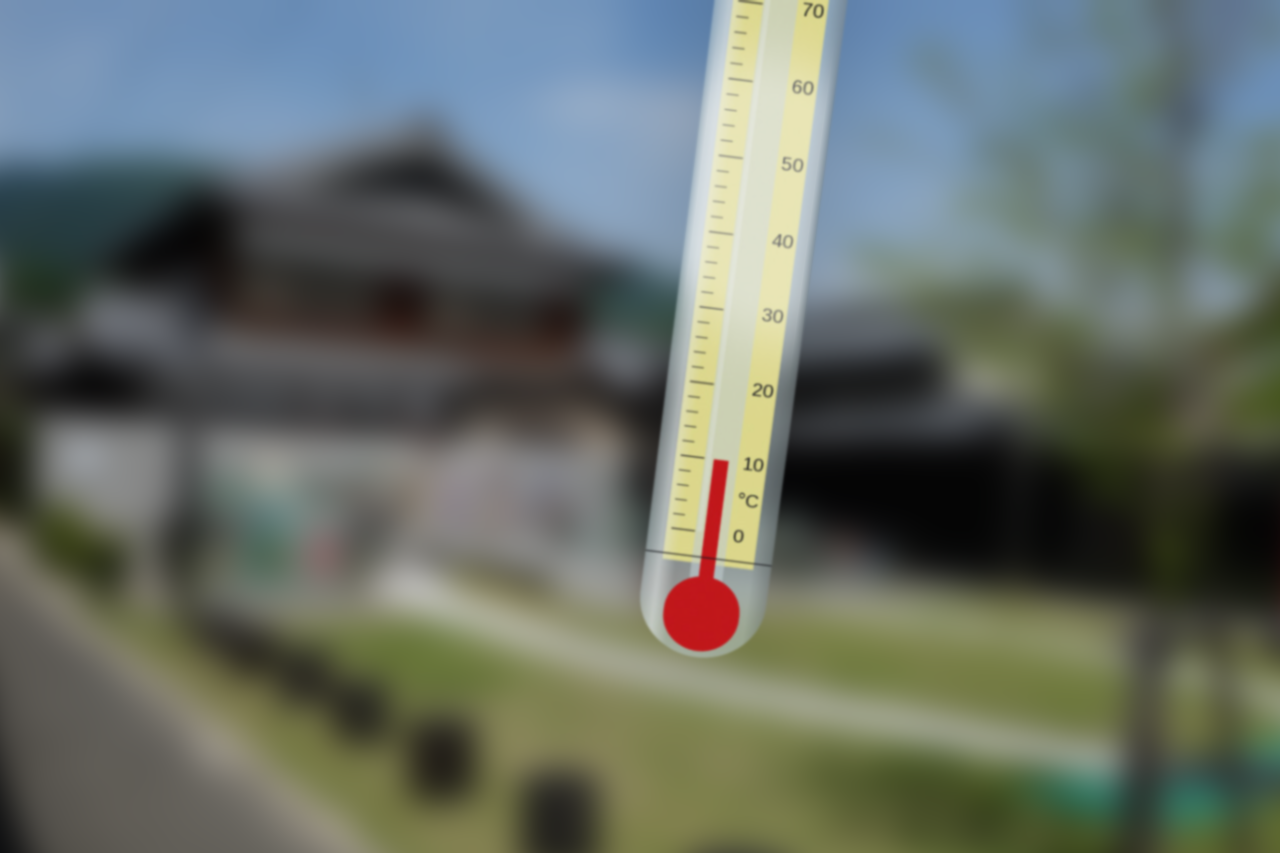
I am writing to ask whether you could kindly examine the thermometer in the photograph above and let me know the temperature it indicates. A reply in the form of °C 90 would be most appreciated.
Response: °C 10
